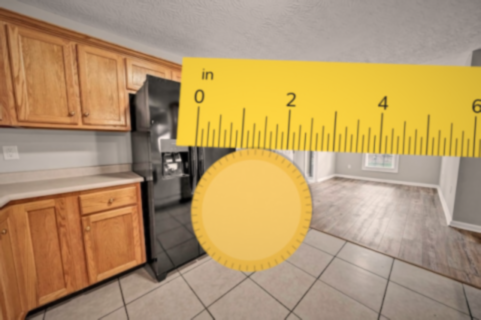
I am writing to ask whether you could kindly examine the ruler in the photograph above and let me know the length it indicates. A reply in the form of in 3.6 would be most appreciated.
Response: in 2.625
